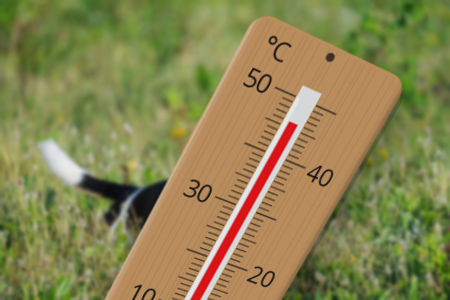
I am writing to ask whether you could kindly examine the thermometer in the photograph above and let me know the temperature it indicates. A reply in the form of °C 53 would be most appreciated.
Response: °C 46
